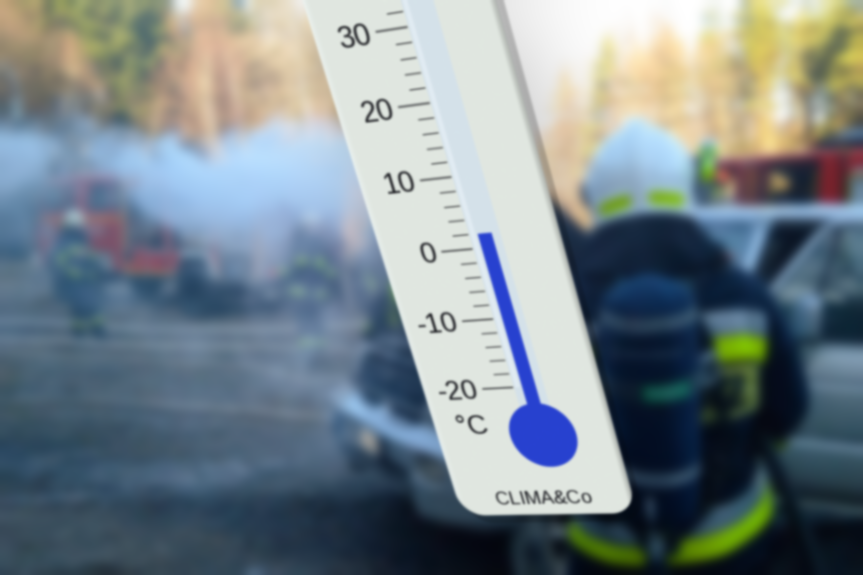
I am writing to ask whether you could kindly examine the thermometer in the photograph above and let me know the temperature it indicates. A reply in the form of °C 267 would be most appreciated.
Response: °C 2
